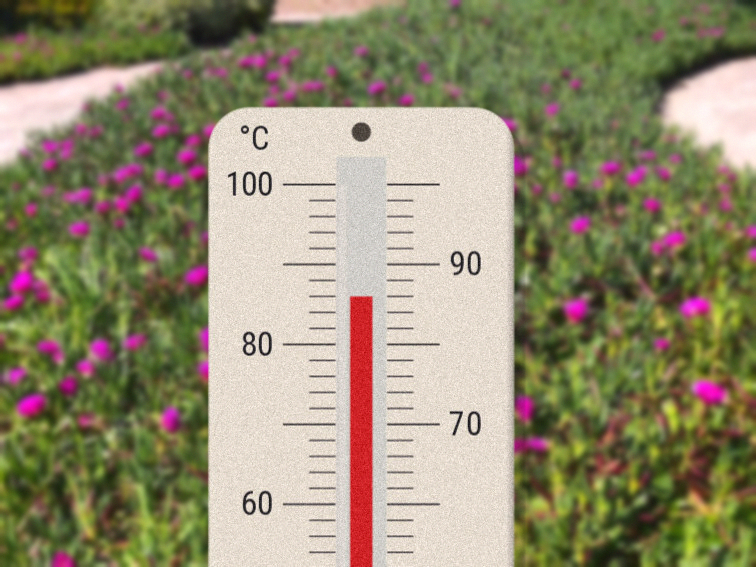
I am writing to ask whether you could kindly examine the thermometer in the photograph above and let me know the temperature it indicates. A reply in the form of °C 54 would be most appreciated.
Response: °C 86
